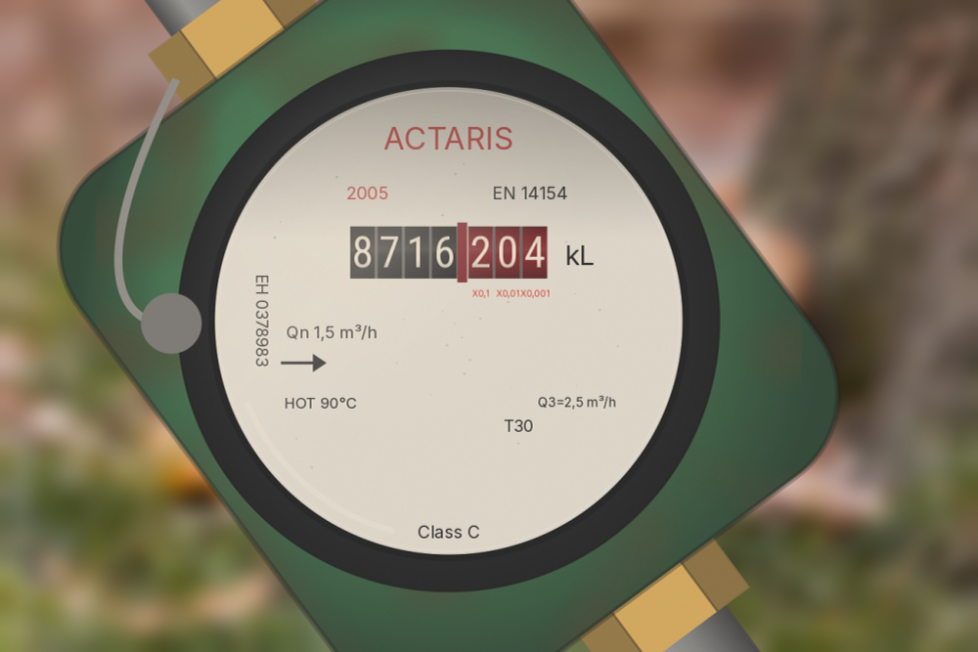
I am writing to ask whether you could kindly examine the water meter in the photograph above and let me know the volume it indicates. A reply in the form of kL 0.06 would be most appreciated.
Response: kL 8716.204
